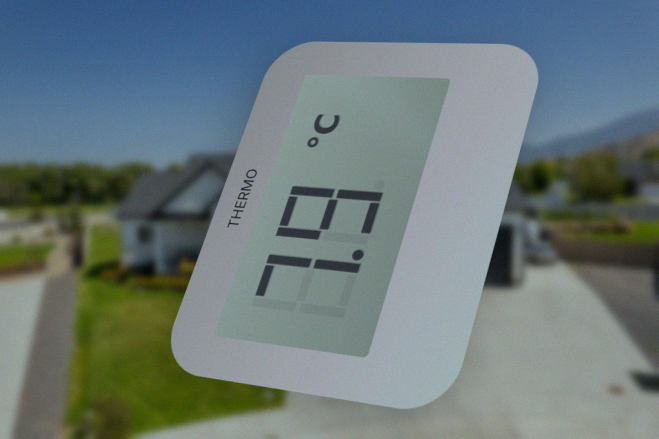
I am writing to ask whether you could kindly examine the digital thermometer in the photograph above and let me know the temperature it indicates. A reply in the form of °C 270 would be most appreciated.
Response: °C 7.9
